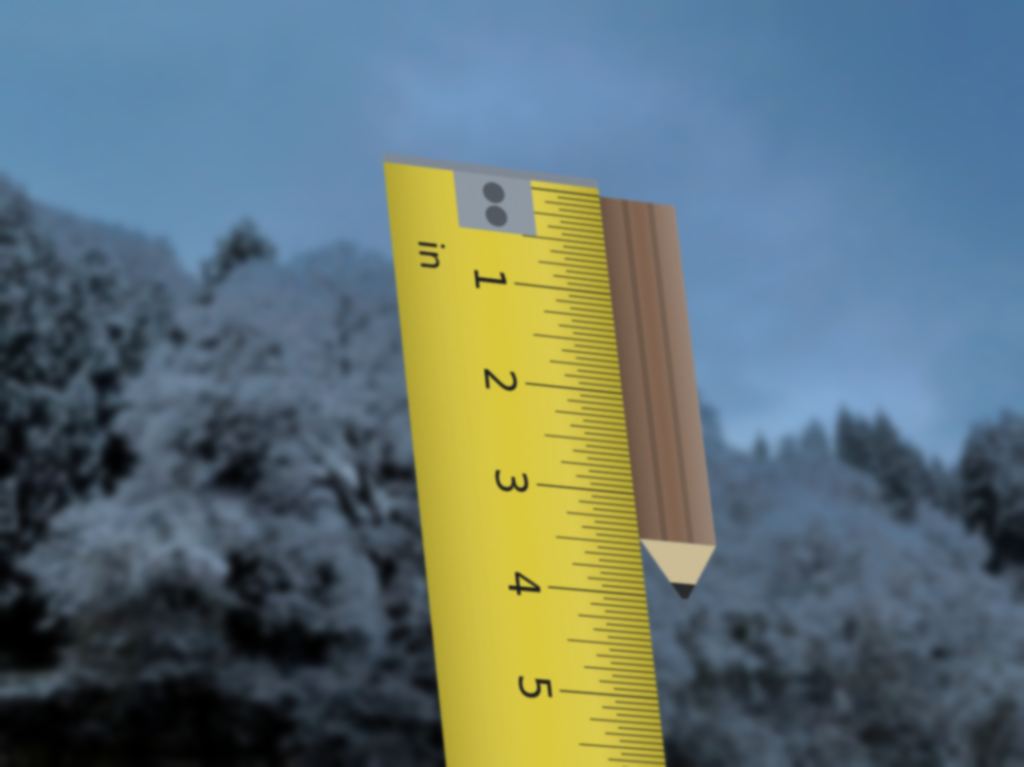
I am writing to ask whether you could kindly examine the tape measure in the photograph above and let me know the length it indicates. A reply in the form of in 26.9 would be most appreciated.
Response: in 4
